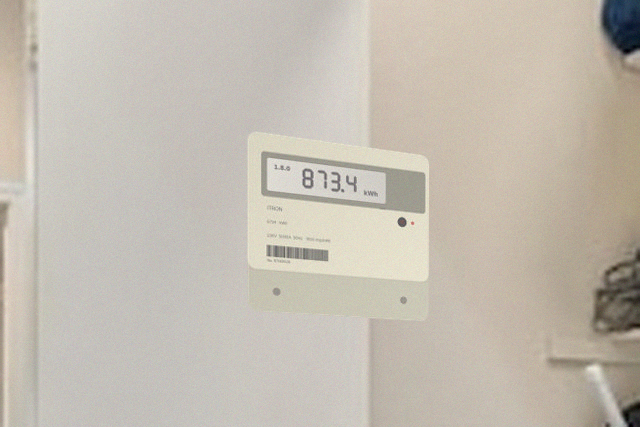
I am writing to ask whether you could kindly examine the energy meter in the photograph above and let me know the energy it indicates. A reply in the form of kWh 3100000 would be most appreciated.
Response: kWh 873.4
